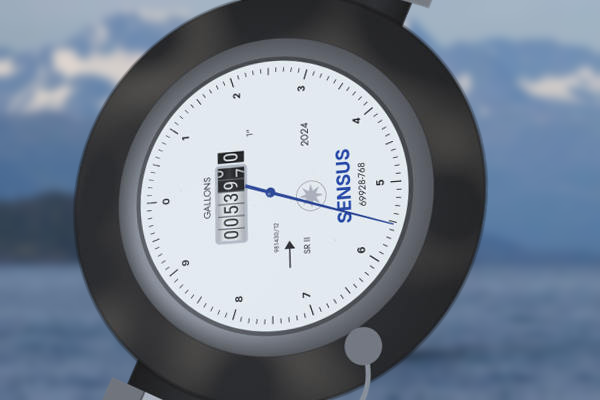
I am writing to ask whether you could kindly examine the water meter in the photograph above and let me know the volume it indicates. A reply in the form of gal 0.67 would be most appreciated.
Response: gal 53965.5
